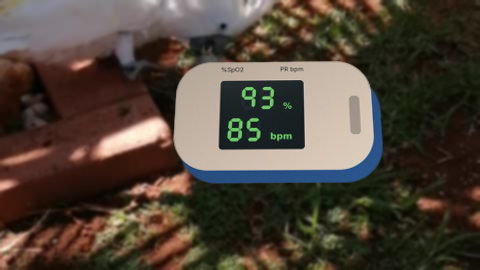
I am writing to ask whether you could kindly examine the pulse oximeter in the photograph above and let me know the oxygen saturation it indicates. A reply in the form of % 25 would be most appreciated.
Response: % 93
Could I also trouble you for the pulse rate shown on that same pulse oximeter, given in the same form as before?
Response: bpm 85
